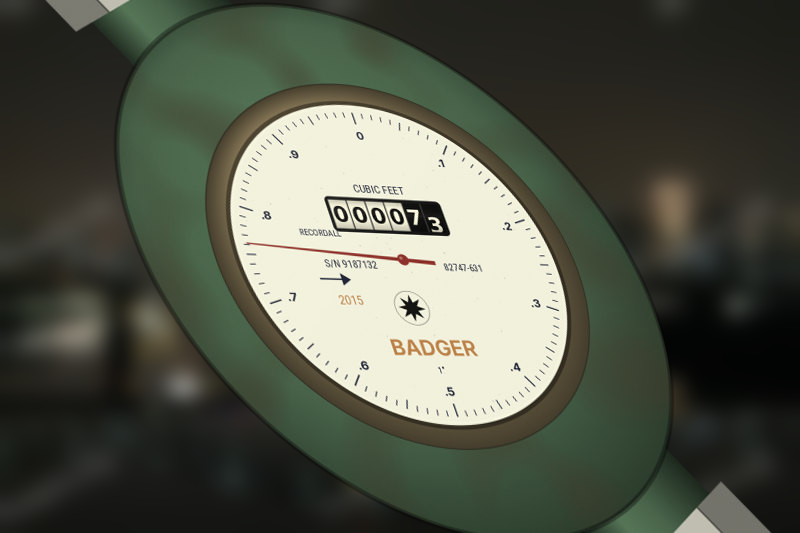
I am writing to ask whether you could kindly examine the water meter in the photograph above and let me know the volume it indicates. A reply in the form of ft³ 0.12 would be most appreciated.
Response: ft³ 72.76
